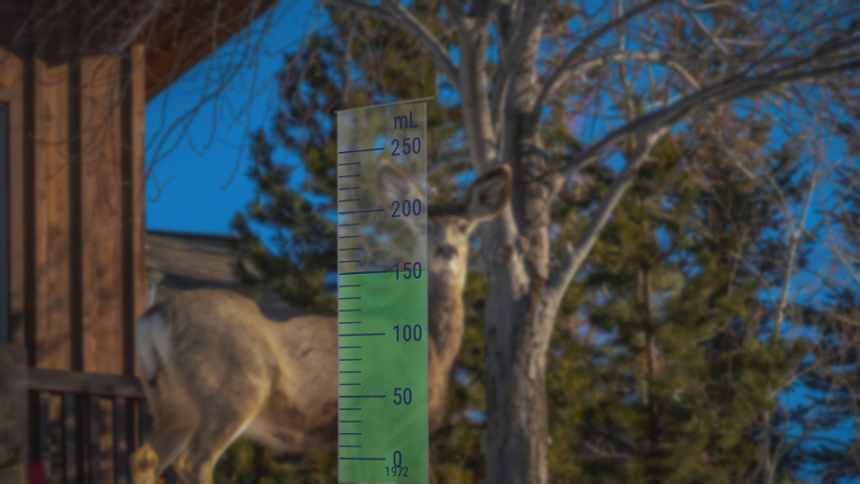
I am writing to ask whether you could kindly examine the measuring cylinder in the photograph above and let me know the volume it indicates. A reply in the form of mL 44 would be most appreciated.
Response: mL 150
